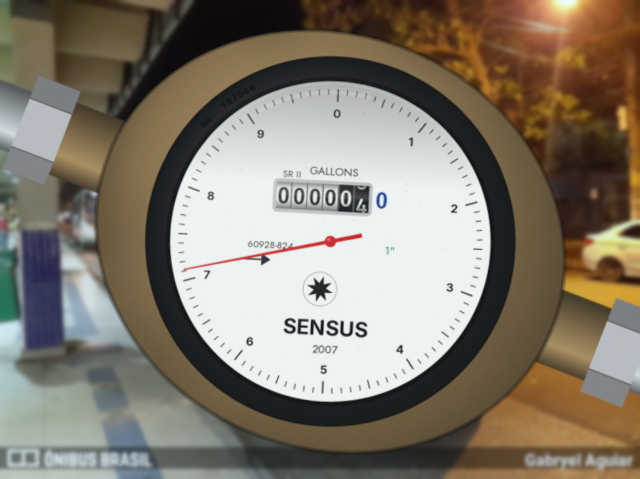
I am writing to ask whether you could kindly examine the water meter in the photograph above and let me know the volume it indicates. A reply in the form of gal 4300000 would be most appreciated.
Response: gal 37.1
